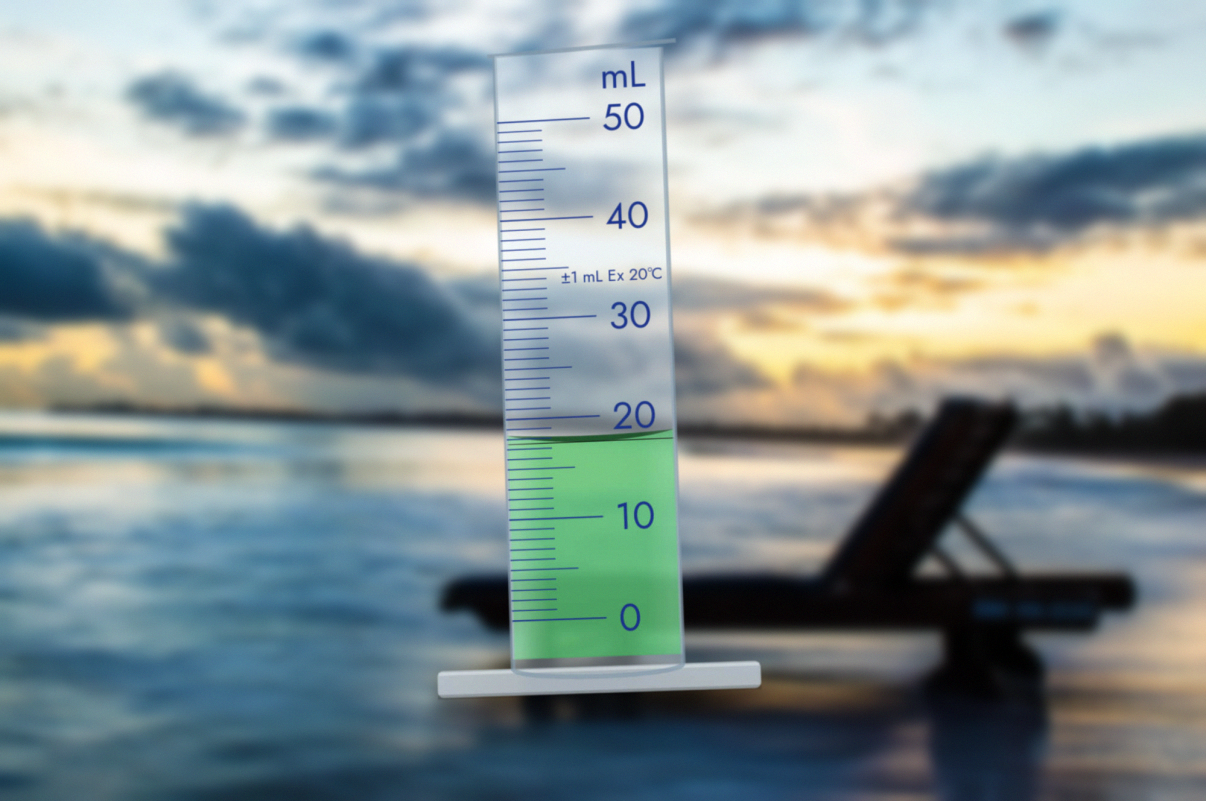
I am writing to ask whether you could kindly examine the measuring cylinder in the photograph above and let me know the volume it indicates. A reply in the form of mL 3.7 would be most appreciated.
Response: mL 17.5
